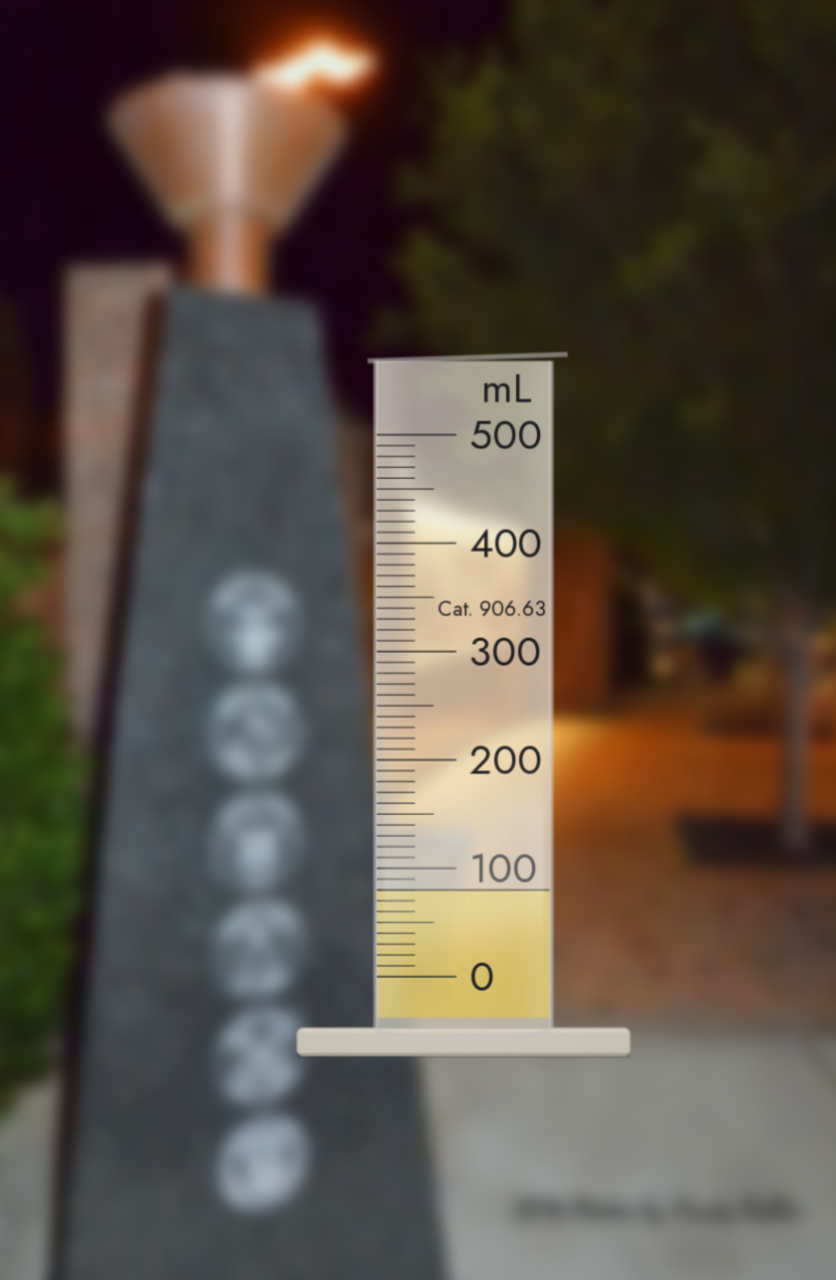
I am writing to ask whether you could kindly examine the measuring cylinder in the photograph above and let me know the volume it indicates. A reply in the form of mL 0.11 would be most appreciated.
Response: mL 80
